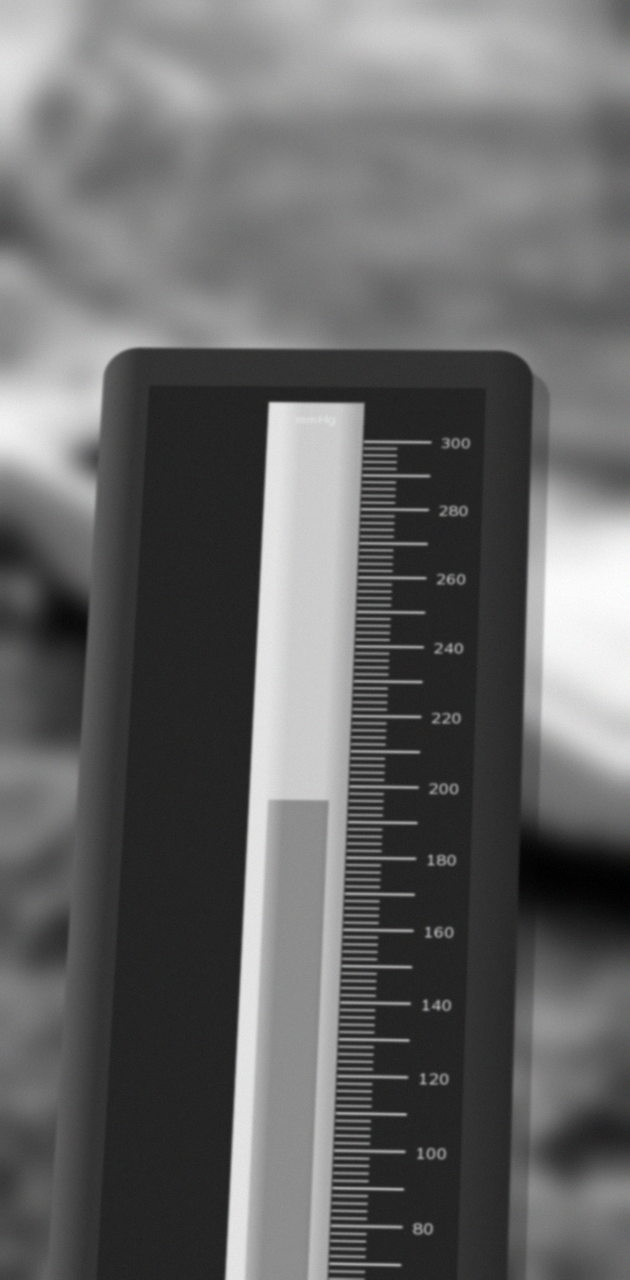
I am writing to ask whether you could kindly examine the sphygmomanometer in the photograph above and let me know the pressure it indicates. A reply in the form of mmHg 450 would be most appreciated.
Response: mmHg 196
